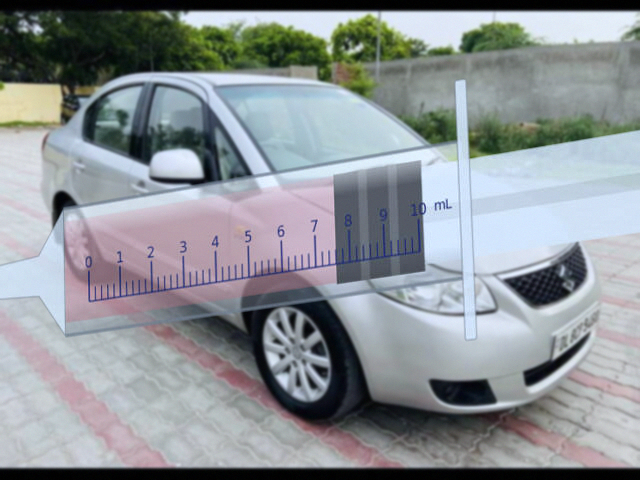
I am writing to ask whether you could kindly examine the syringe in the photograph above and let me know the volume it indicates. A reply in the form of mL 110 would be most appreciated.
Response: mL 7.6
